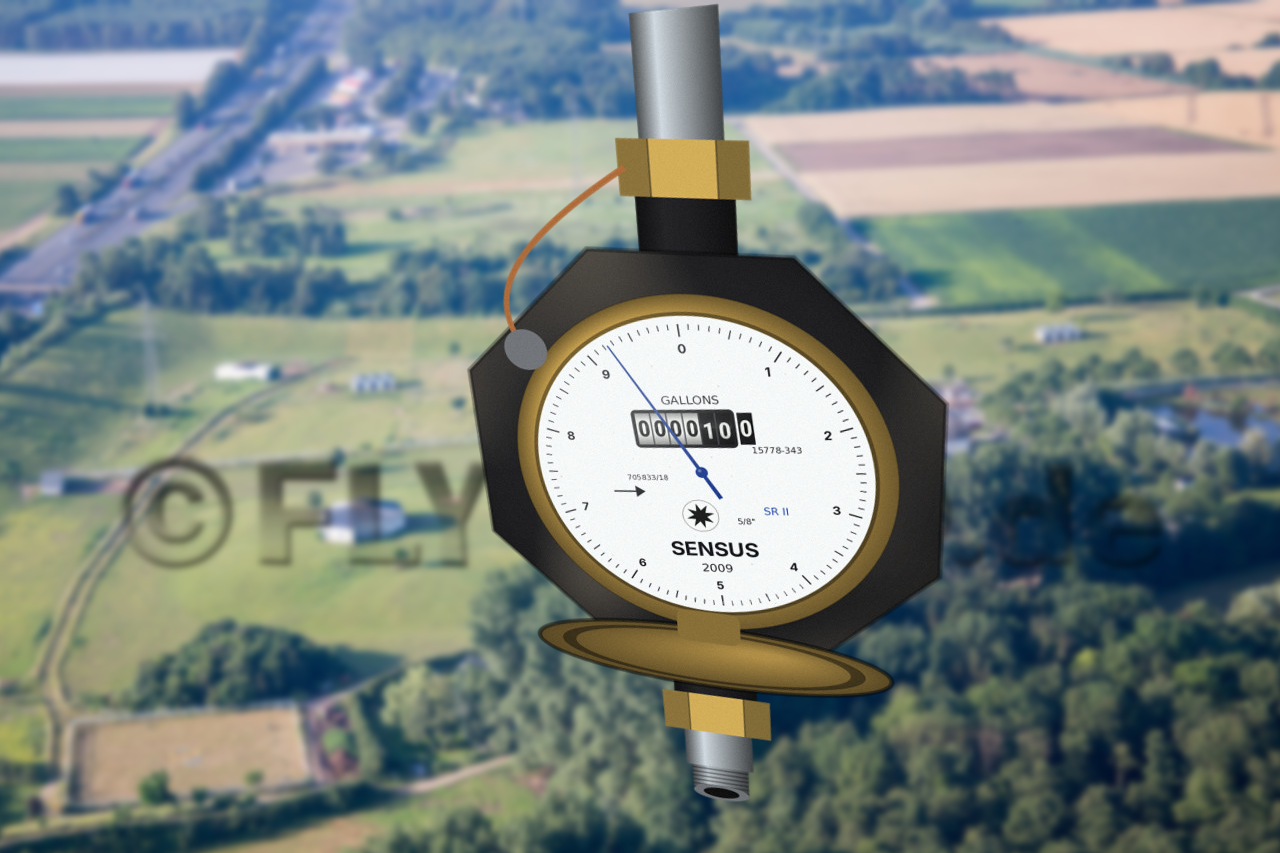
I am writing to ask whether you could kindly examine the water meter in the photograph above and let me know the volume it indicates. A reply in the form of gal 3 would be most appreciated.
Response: gal 99.2
